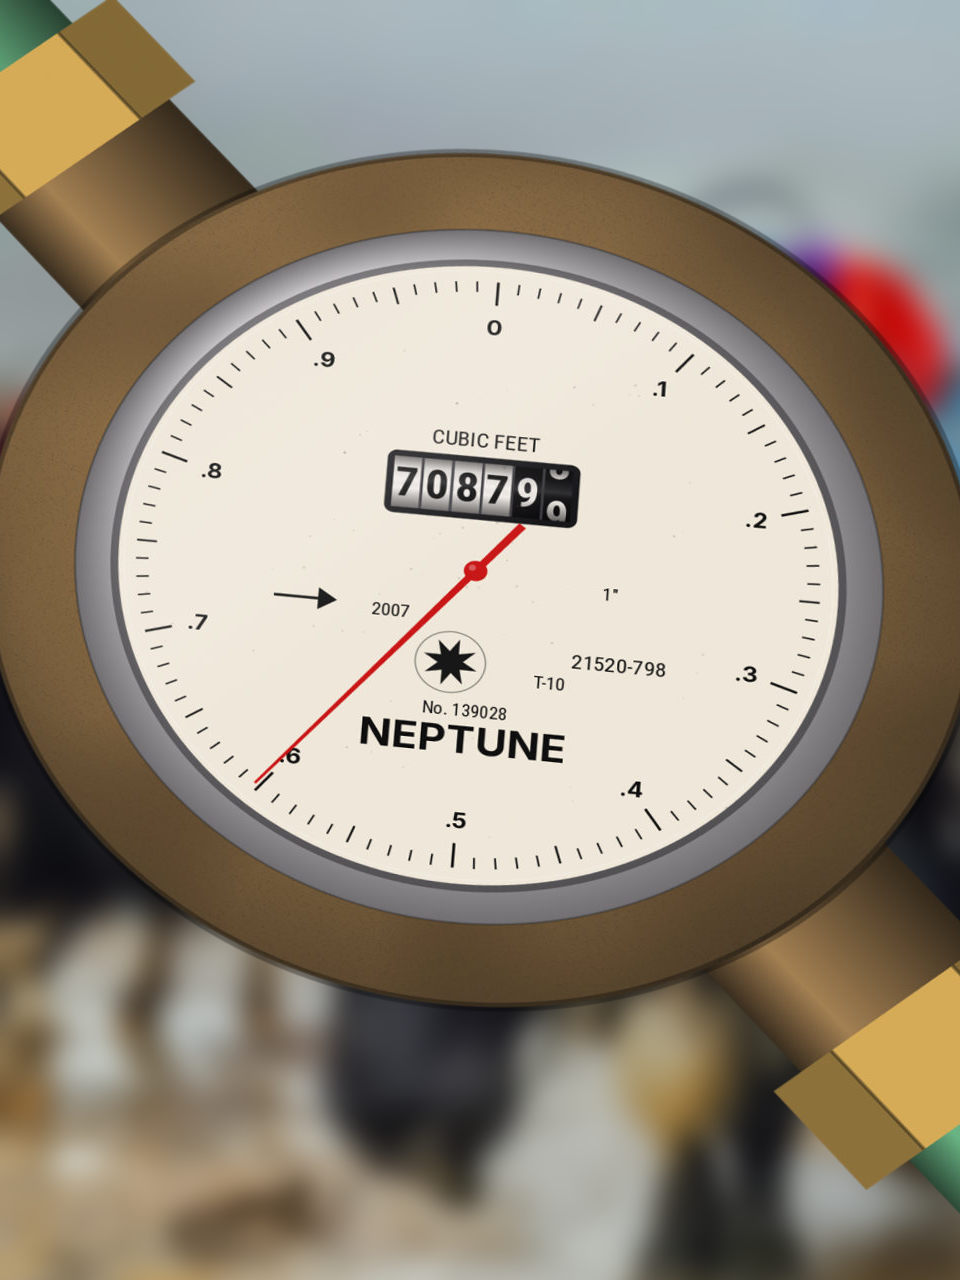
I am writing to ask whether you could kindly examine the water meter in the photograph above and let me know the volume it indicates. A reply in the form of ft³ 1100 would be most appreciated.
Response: ft³ 708798.60
